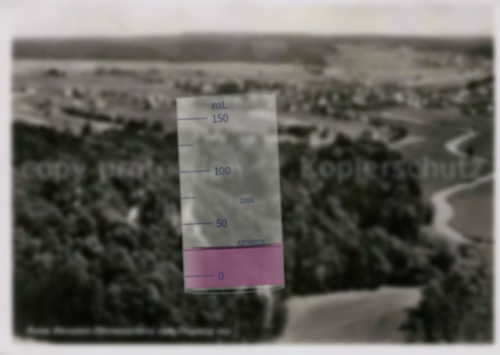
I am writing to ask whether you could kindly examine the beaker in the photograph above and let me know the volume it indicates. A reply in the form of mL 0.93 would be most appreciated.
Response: mL 25
